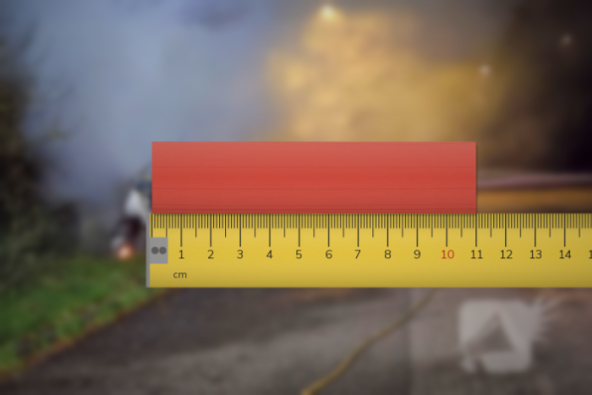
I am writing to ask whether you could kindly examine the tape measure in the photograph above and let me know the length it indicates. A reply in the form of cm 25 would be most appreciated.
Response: cm 11
